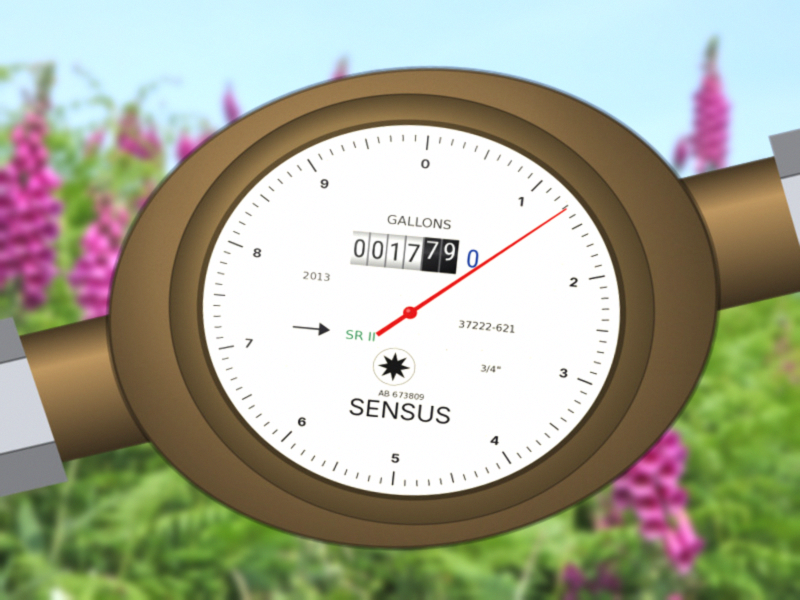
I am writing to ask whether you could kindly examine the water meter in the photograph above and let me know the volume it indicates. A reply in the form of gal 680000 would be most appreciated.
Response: gal 17791.3
